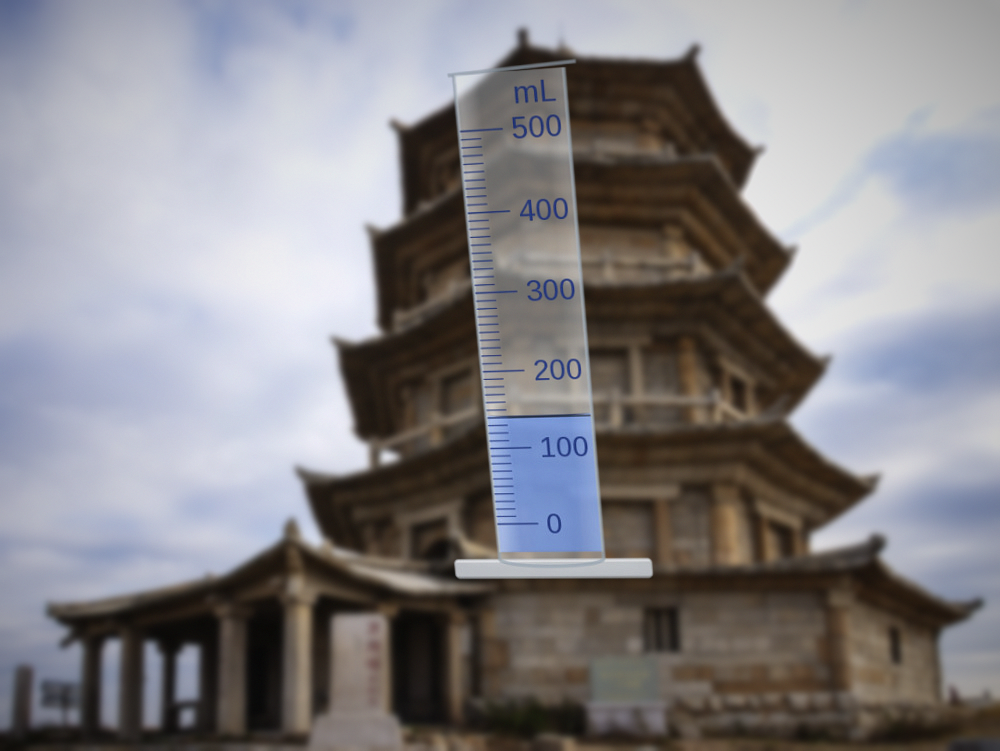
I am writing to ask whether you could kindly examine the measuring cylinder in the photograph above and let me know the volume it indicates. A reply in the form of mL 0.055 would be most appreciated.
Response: mL 140
